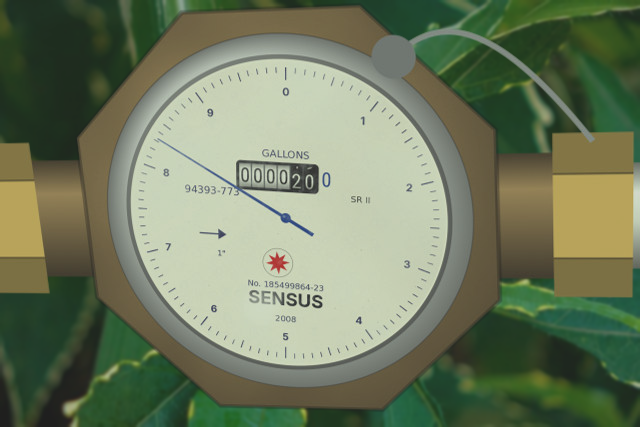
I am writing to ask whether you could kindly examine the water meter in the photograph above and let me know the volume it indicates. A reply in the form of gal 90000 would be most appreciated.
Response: gal 198.3
